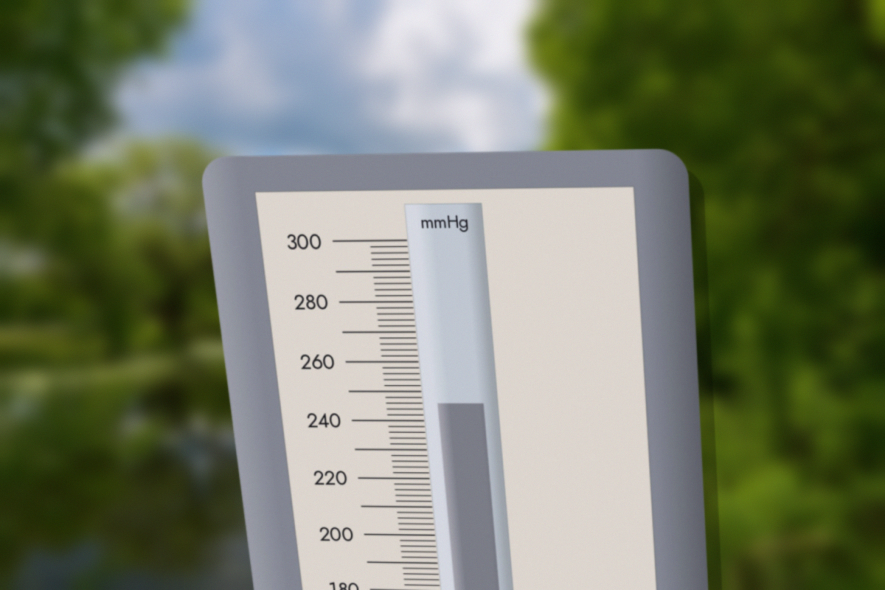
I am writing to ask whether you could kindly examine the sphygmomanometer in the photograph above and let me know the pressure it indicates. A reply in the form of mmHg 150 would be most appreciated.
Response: mmHg 246
